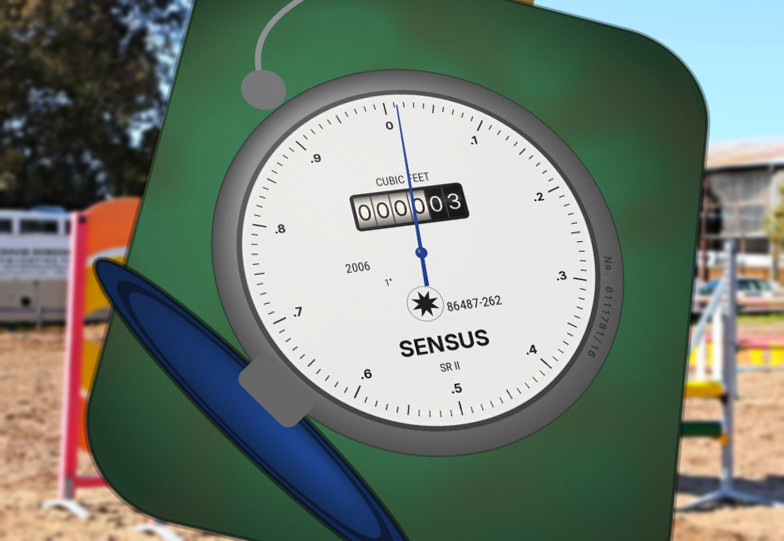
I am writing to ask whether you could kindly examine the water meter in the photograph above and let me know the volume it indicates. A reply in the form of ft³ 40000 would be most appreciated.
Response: ft³ 3.01
